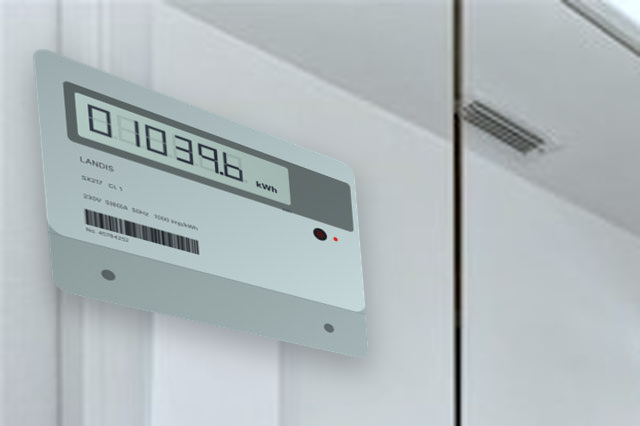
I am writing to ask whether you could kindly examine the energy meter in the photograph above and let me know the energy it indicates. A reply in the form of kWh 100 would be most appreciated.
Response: kWh 1039.6
